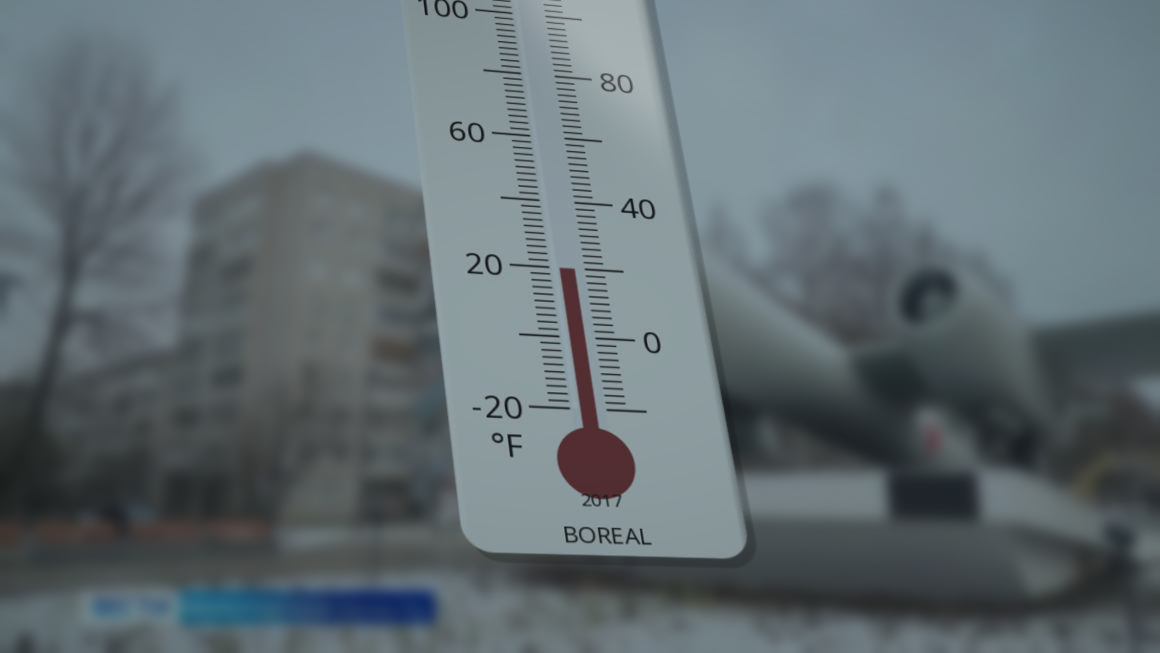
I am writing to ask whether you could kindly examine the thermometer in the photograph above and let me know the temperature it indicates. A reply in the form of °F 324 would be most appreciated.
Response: °F 20
